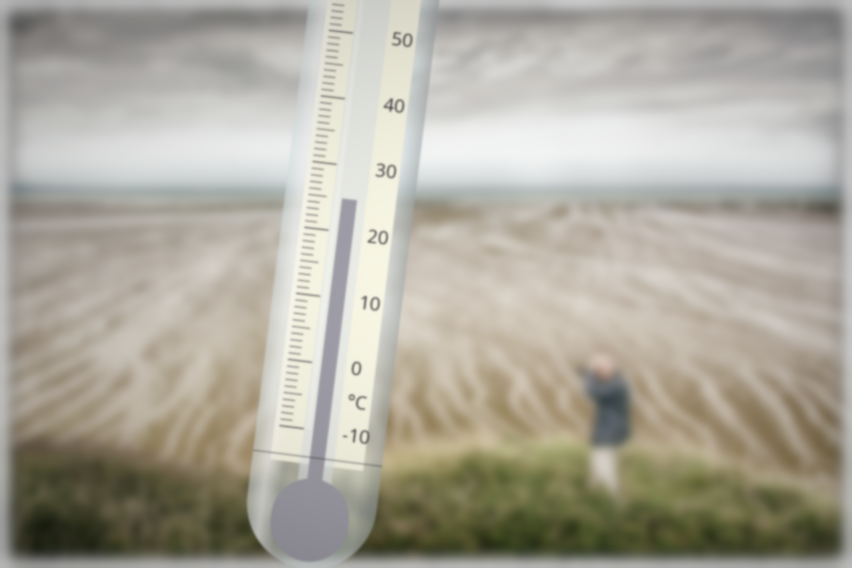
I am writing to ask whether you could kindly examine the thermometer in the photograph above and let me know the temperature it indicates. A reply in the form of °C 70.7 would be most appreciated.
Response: °C 25
